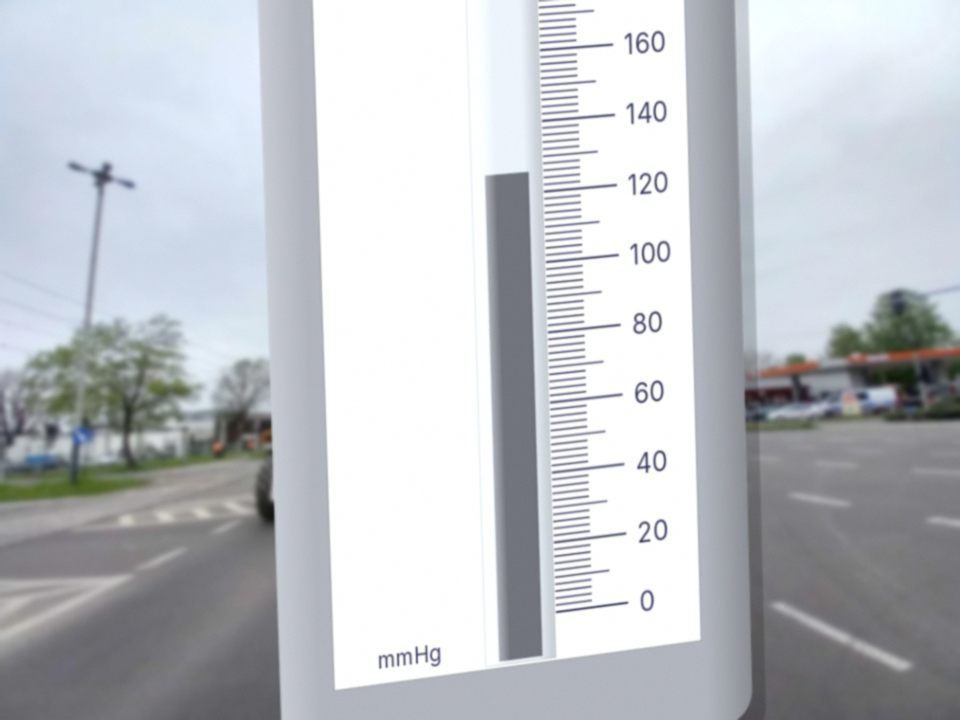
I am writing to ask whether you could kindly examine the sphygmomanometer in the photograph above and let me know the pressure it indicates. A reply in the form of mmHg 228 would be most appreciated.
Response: mmHg 126
